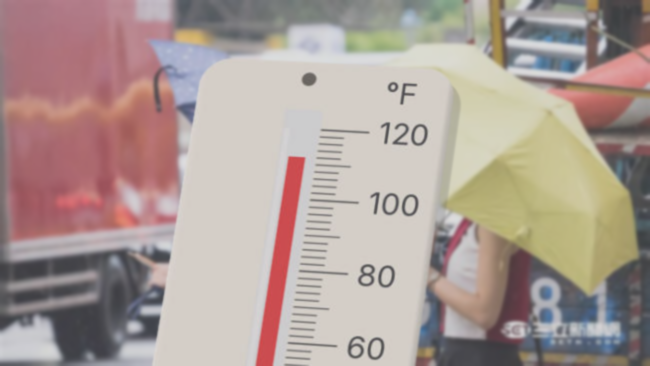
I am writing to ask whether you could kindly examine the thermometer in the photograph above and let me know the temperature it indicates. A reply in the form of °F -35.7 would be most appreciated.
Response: °F 112
